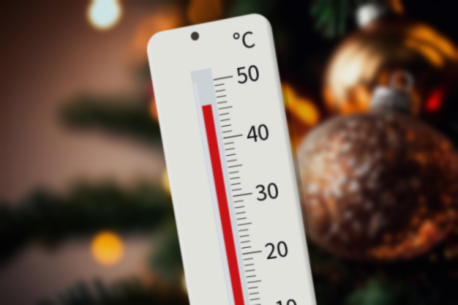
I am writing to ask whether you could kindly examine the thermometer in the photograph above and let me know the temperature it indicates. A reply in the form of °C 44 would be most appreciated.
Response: °C 46
